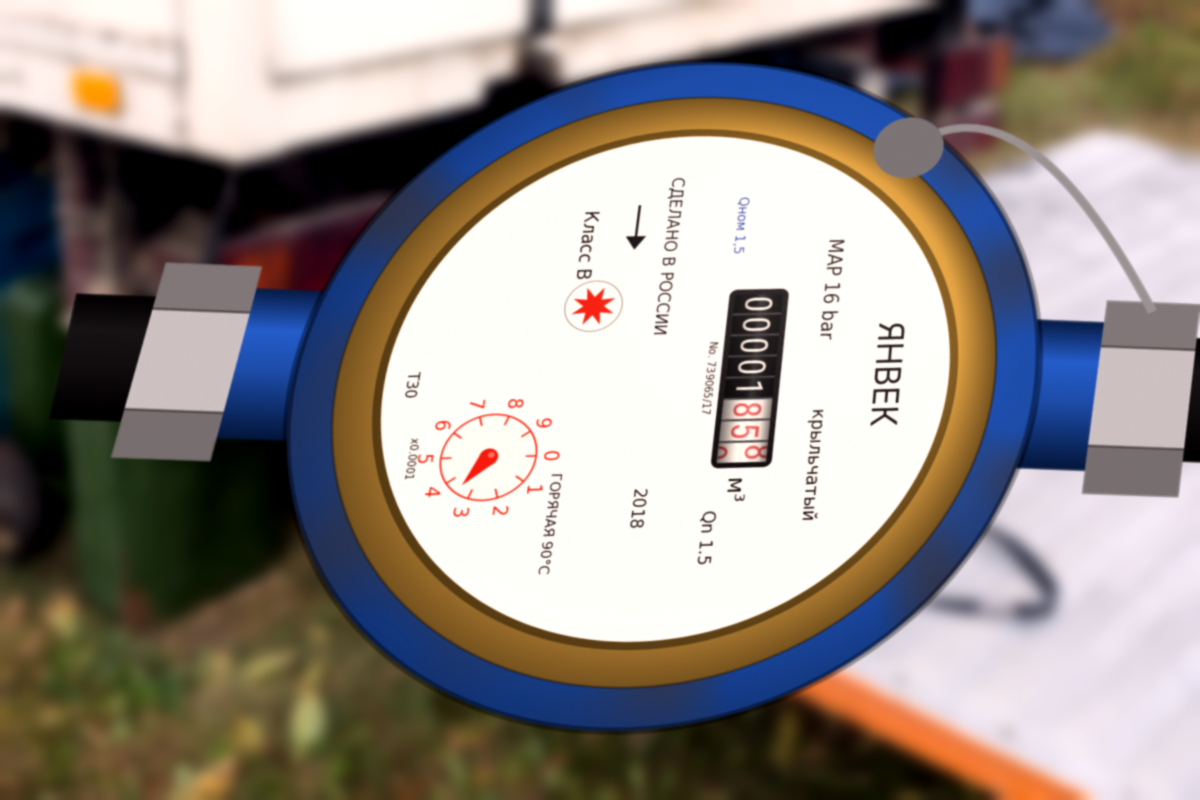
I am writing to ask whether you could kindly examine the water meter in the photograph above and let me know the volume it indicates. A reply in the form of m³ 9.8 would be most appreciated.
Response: m³ 1.8583
